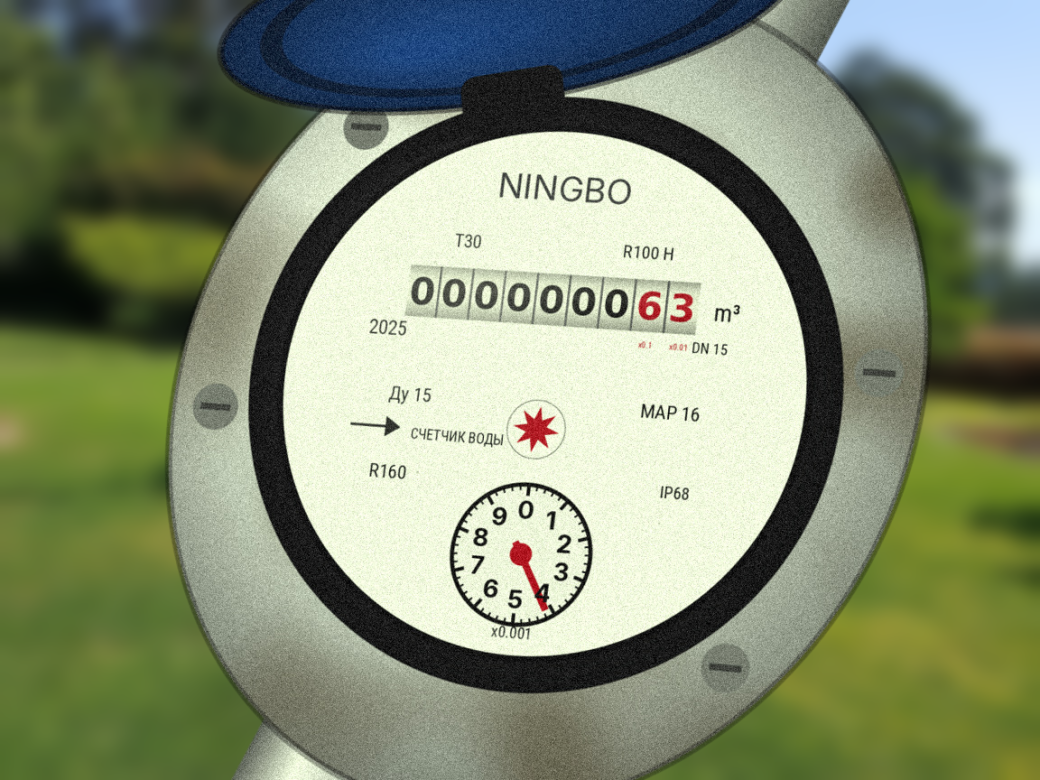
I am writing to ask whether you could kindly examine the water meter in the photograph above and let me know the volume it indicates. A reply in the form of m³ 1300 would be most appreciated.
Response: m³ 0.634
